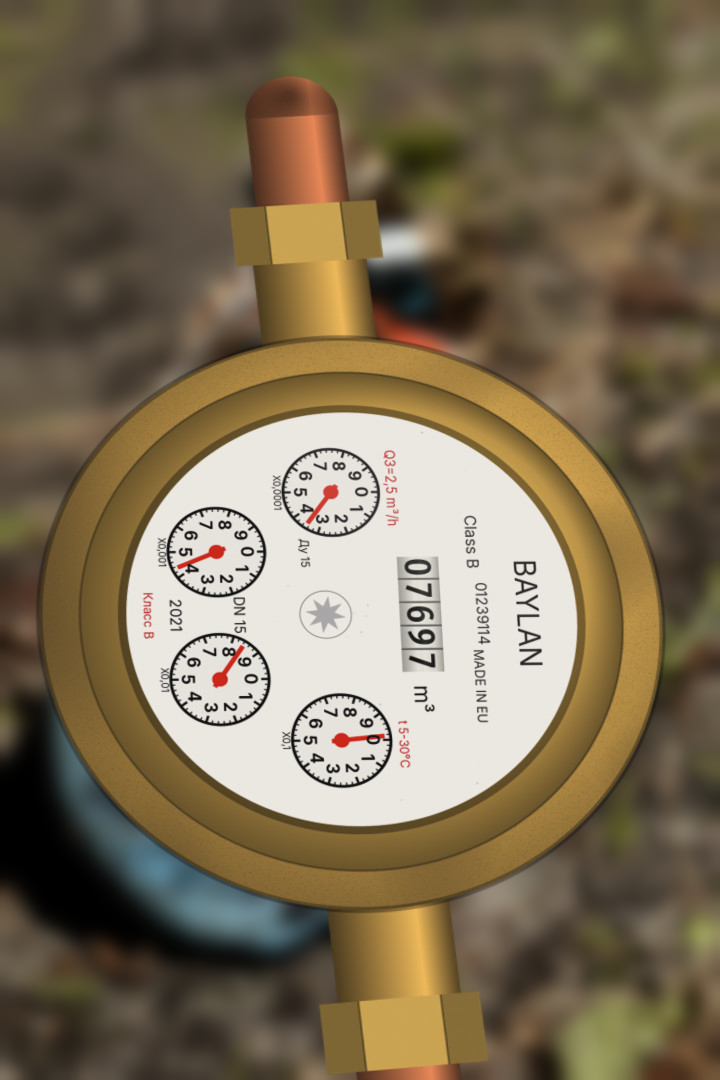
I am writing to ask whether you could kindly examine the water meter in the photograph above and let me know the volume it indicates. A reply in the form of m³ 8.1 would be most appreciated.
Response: m³ 7696.9843
